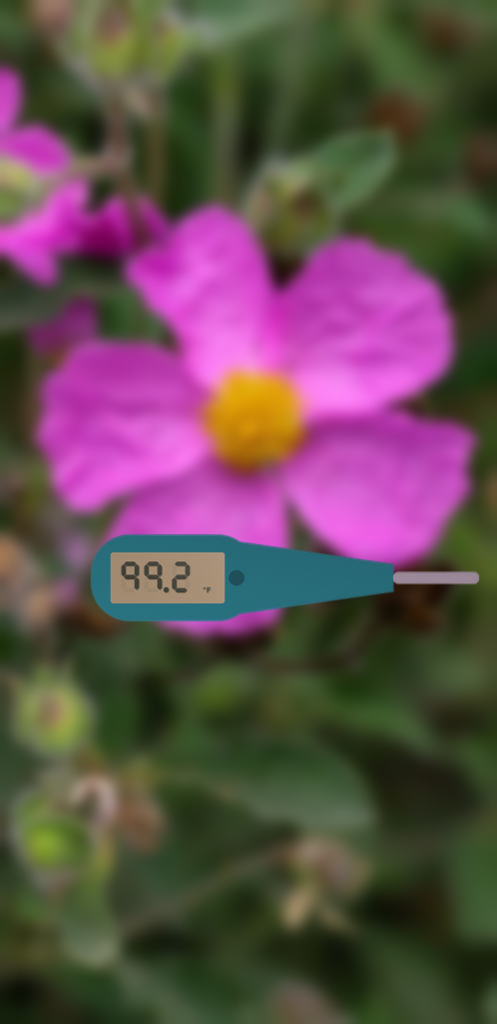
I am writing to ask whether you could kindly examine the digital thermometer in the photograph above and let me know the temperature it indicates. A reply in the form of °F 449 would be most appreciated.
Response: °F 99.2
